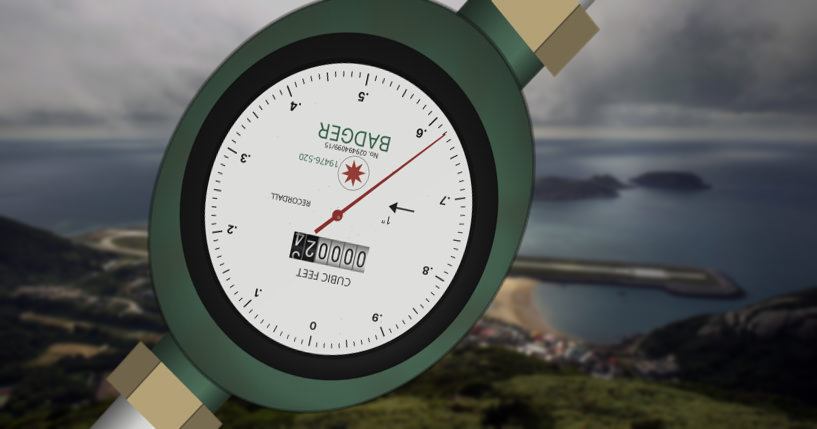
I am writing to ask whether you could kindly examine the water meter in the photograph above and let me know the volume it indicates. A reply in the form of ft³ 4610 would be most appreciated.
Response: ft³ 23.62
